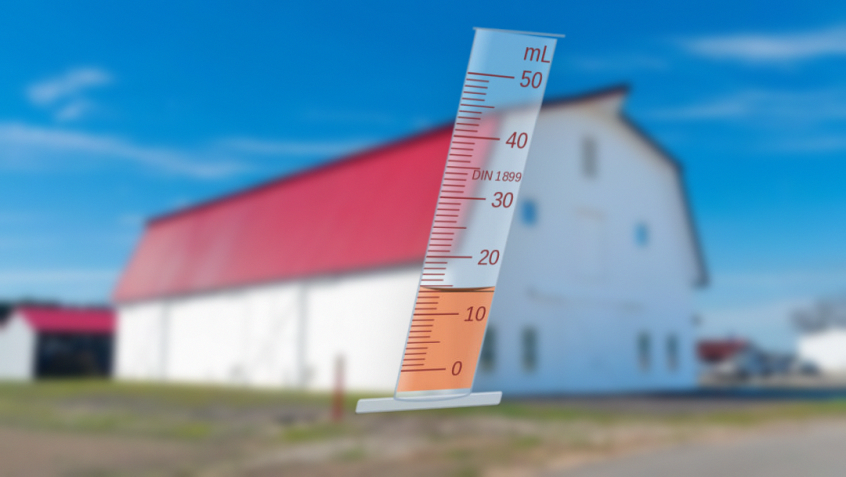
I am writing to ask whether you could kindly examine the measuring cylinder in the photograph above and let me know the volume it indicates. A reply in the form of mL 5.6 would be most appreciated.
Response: mL 14
